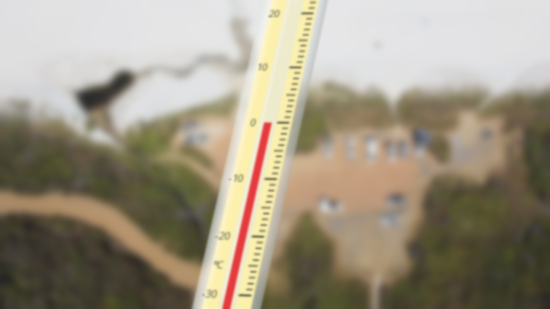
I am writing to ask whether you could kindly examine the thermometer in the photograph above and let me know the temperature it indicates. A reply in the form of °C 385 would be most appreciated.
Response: °C 0
